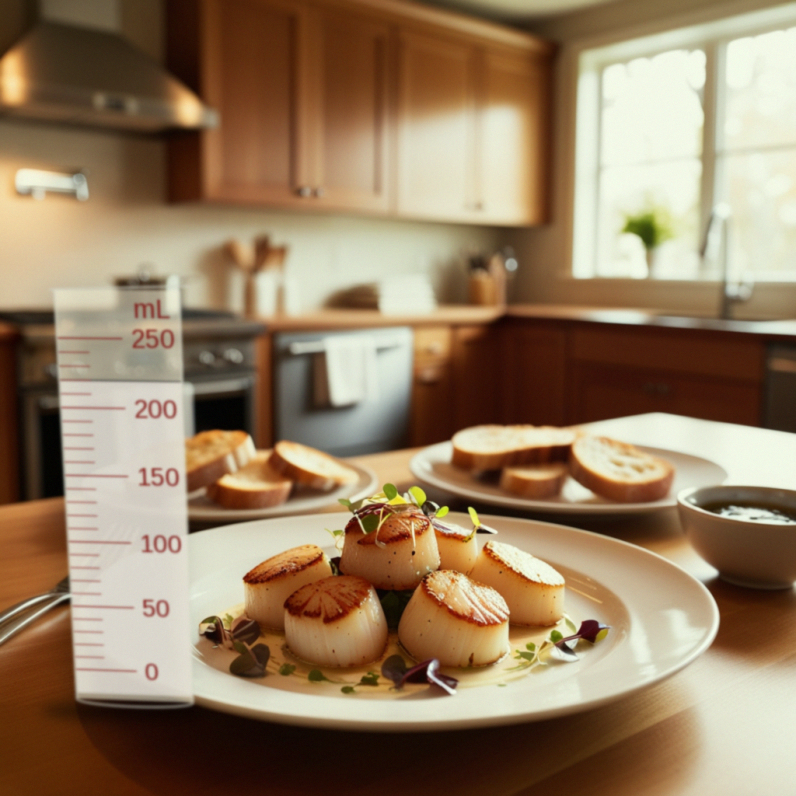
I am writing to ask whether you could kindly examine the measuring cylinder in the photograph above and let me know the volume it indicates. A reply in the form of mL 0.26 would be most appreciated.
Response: mL 220
